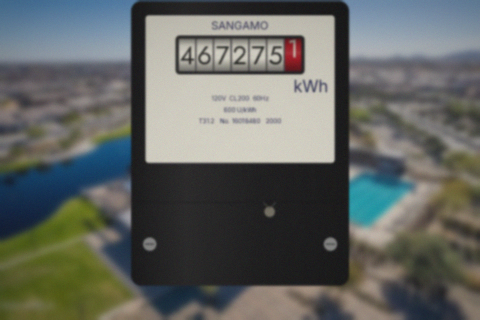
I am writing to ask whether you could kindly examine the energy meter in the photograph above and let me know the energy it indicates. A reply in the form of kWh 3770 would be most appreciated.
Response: kWh 467275.1
